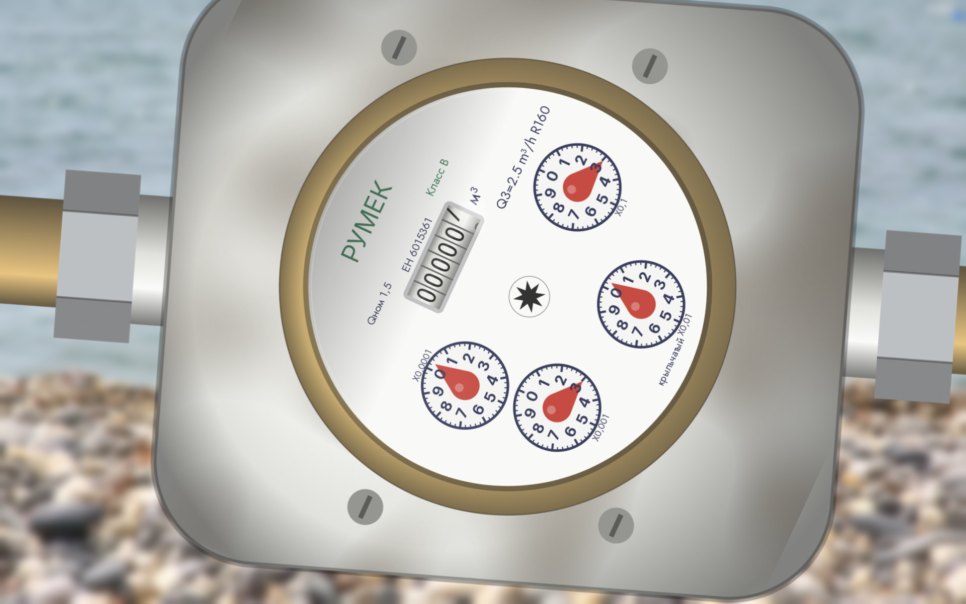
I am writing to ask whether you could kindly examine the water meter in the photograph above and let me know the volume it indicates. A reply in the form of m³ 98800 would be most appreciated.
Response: m³ 7.3030
